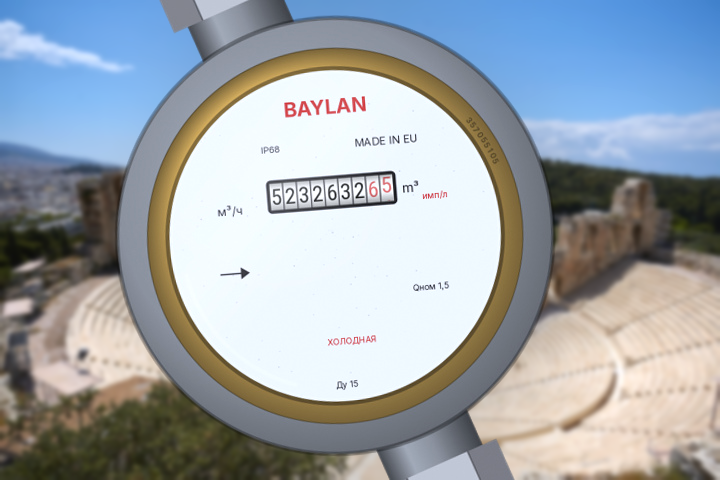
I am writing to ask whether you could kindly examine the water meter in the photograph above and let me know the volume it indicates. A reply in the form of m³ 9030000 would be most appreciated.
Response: m³ 5232632.65
